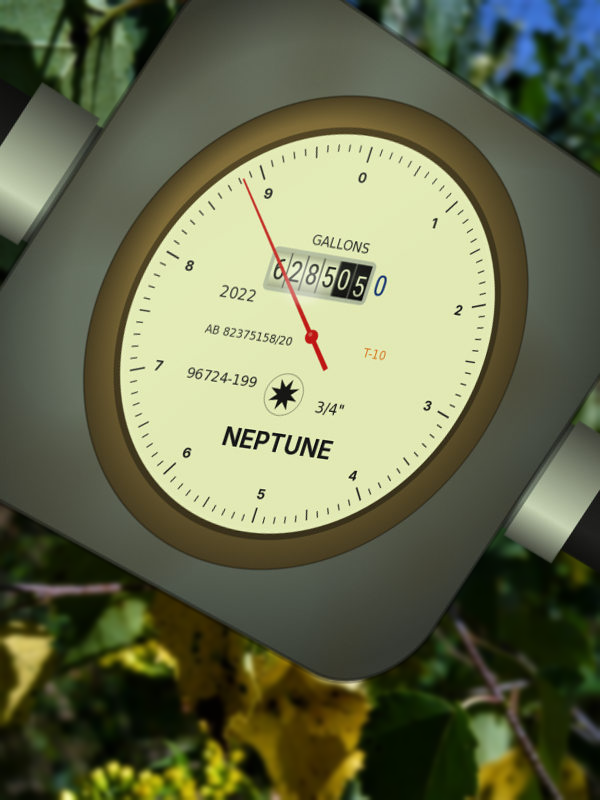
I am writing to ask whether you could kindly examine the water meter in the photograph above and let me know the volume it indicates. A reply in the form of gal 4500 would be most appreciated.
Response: gal 6285048.8
